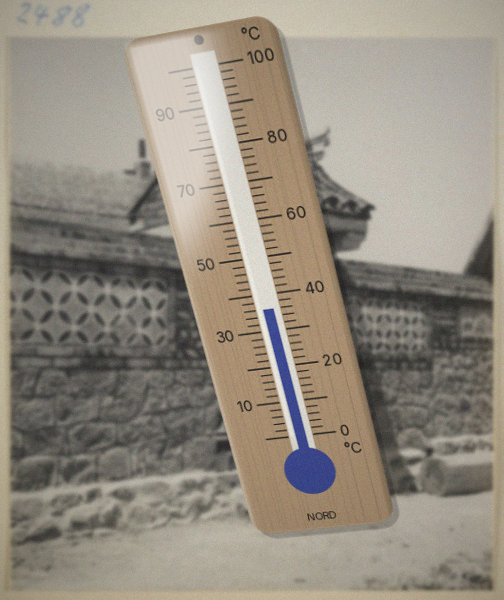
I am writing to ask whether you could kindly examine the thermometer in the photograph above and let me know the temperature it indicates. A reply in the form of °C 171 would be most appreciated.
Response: °C 36
